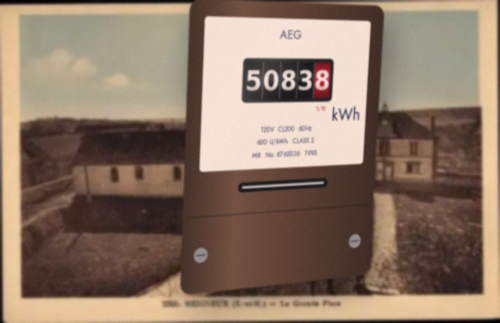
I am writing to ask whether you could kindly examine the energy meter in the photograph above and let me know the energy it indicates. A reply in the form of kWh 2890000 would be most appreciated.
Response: kWh 5083.8
